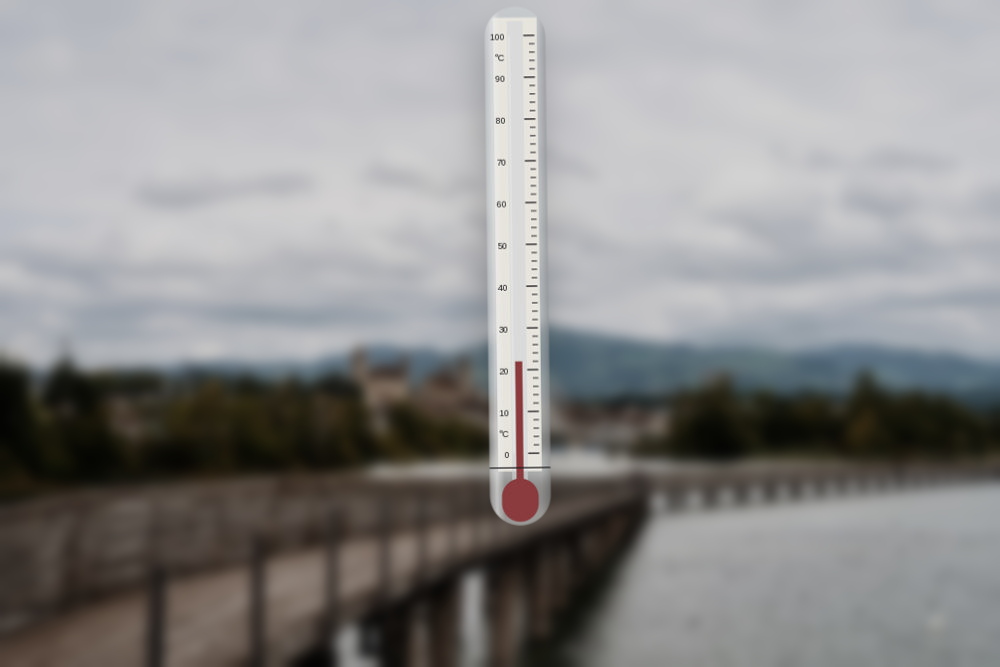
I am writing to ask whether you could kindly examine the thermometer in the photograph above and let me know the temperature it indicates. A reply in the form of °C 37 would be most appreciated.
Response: °C 22
